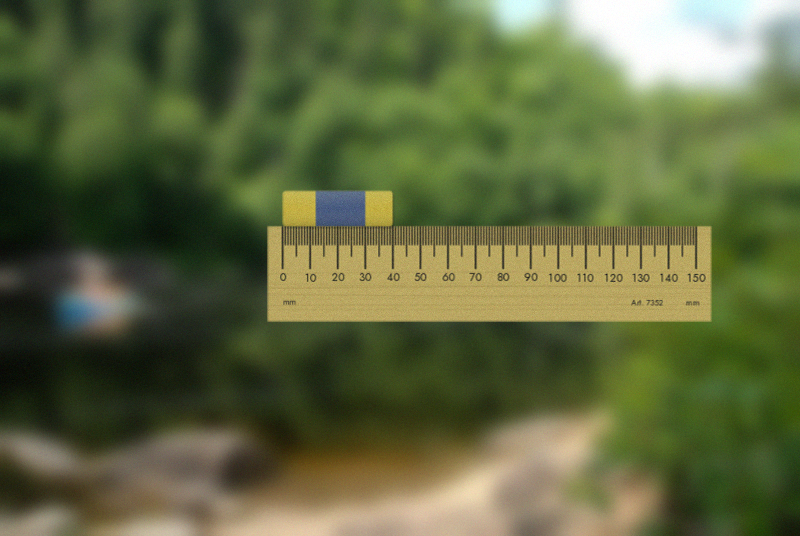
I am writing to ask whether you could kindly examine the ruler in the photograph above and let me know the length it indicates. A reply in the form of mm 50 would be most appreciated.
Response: mm 40
